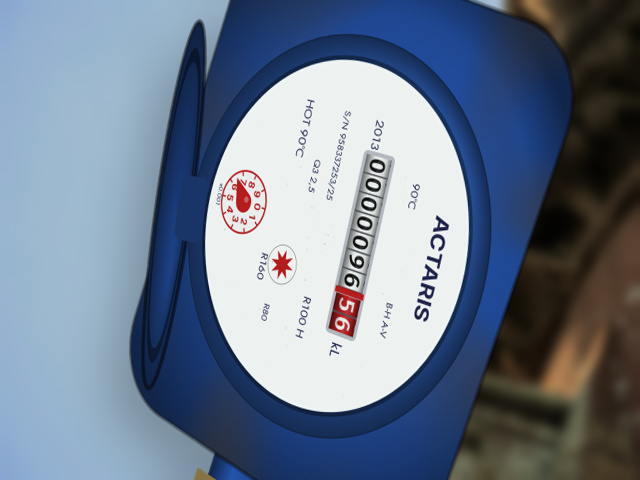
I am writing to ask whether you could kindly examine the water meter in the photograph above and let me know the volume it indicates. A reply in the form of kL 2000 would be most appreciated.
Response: kL 96.566
